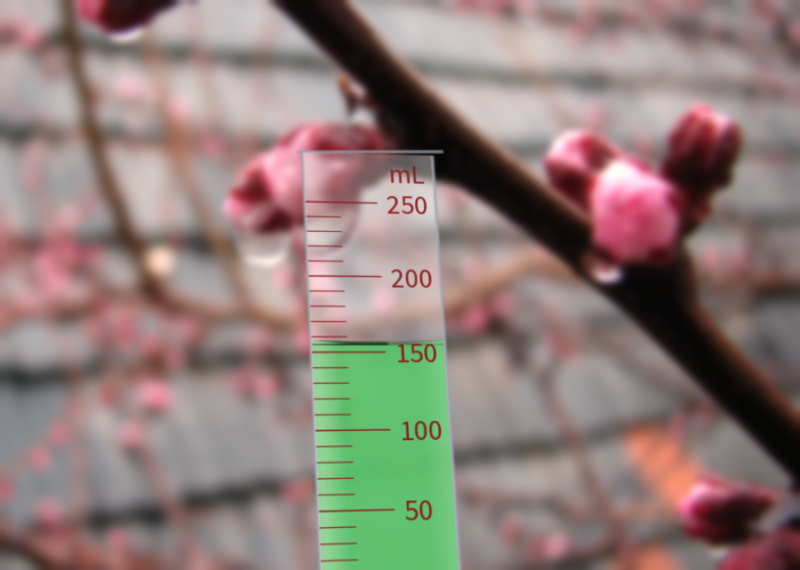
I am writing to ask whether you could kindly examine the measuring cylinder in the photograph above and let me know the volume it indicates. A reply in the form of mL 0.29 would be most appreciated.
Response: mL 155
